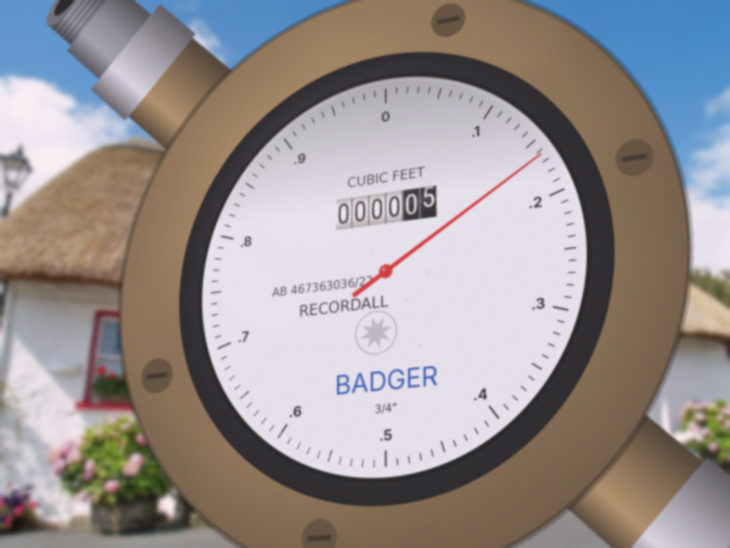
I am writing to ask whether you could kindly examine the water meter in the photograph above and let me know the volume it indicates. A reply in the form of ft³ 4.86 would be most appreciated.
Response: ft³ 5.16
